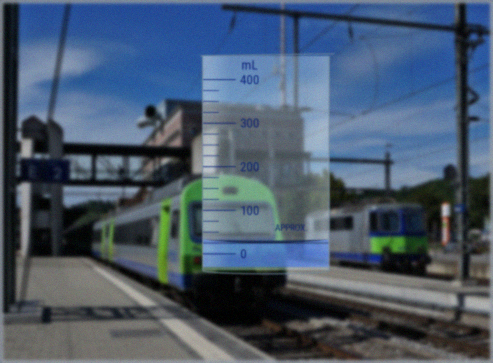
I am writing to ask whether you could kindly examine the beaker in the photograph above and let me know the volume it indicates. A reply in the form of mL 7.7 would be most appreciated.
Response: mL 25
